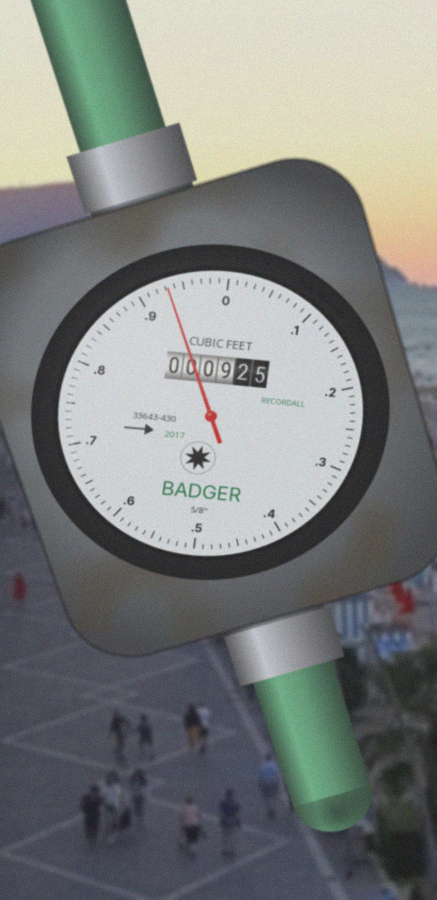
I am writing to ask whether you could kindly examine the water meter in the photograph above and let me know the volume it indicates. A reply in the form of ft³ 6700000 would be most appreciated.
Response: ft³ 924.93
